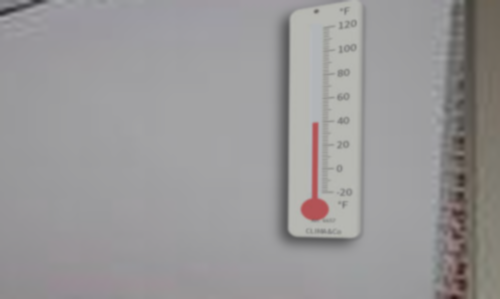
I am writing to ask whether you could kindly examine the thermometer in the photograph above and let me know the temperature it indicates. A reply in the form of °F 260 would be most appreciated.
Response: °F 40
